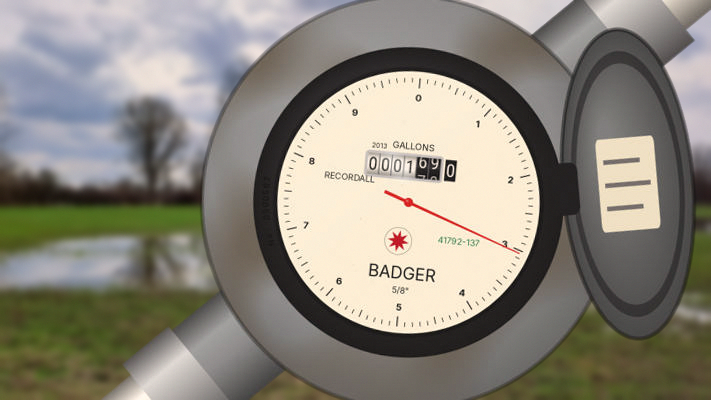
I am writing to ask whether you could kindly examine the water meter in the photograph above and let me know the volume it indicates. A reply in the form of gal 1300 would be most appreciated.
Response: gal 1693.0
